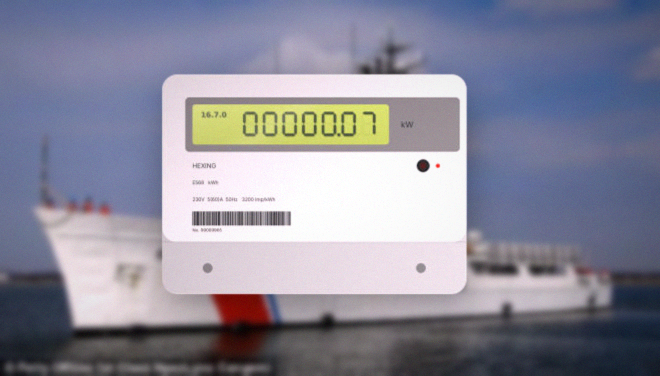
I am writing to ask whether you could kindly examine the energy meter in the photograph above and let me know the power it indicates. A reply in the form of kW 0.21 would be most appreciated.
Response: kW 0.07
